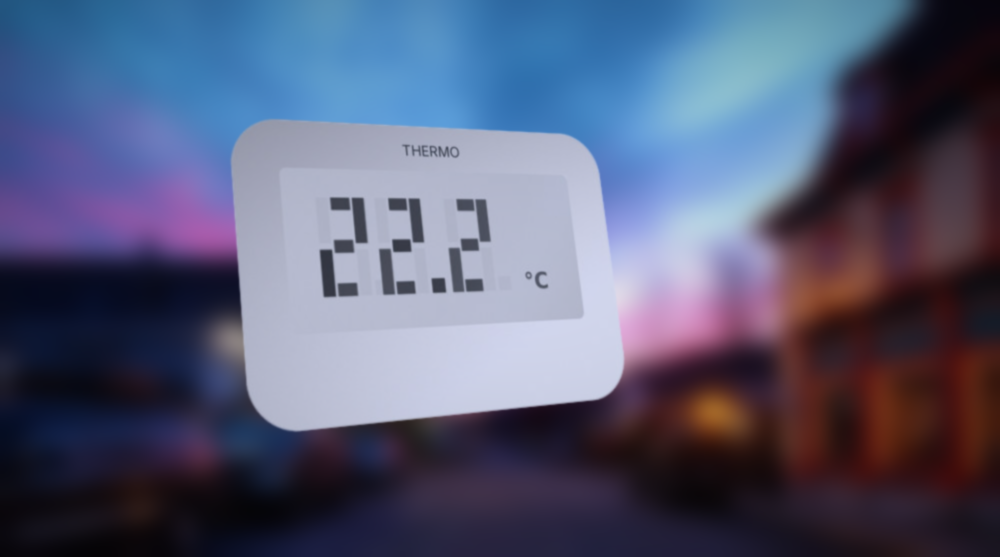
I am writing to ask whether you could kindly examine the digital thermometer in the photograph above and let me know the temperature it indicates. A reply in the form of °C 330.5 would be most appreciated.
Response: °C 22.2
